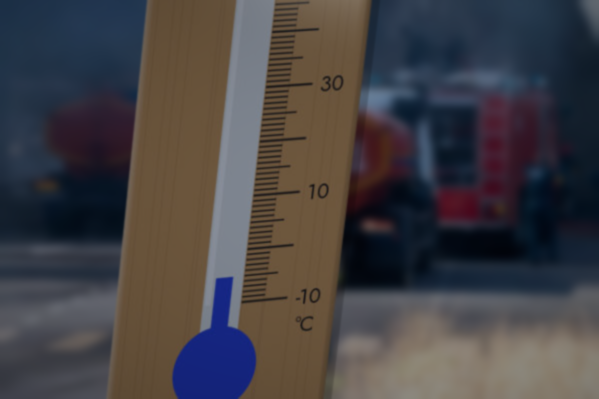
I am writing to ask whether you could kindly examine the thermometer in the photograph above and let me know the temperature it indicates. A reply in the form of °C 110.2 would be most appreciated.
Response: °C -5
